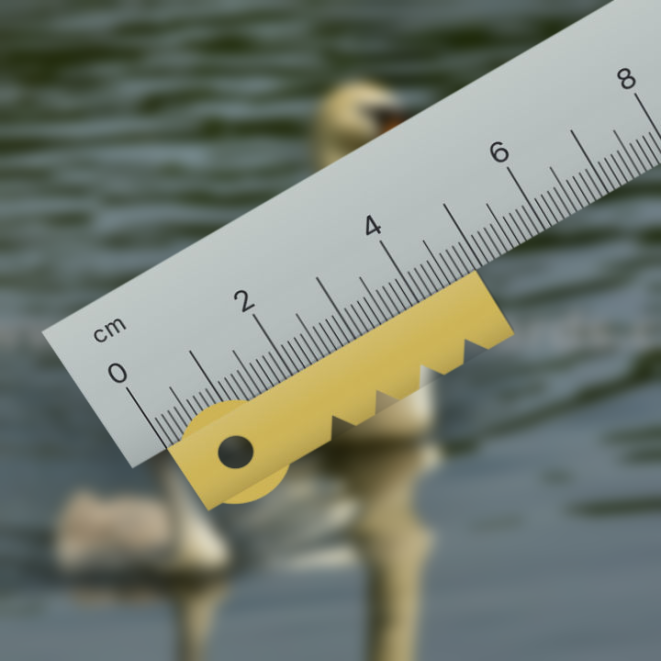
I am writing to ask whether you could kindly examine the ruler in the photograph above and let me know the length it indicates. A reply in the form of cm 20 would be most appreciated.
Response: cm 4.9
